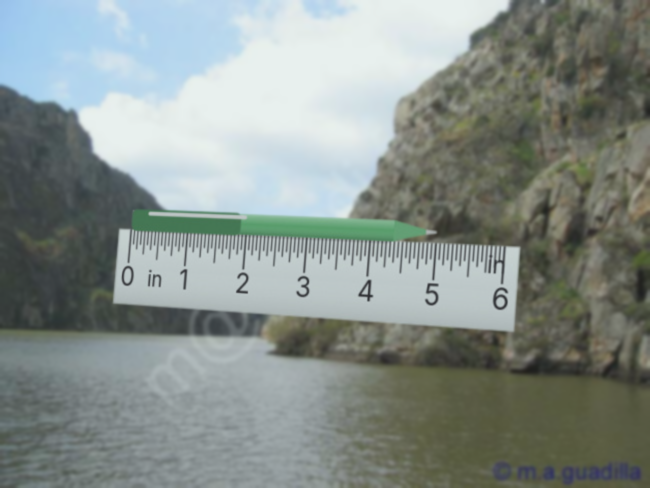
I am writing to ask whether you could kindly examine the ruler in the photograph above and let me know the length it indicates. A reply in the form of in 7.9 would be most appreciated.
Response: in 5
